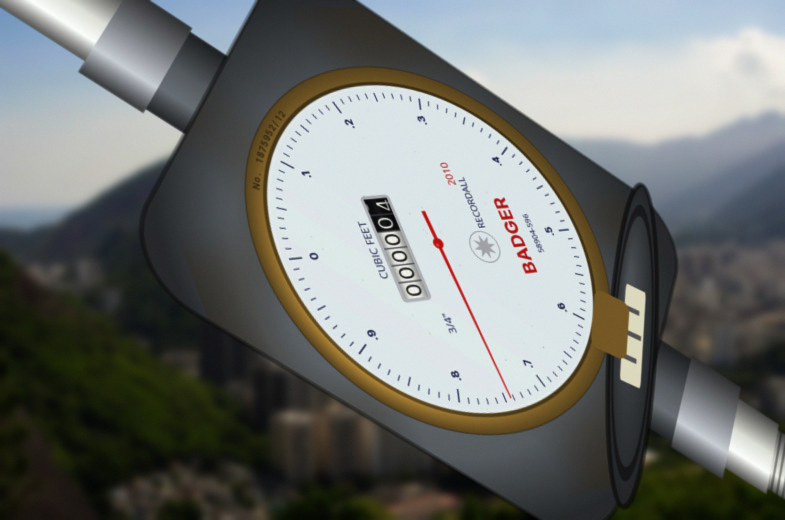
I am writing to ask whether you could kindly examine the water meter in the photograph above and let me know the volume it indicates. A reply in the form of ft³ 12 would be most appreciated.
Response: ft³ 3.74
